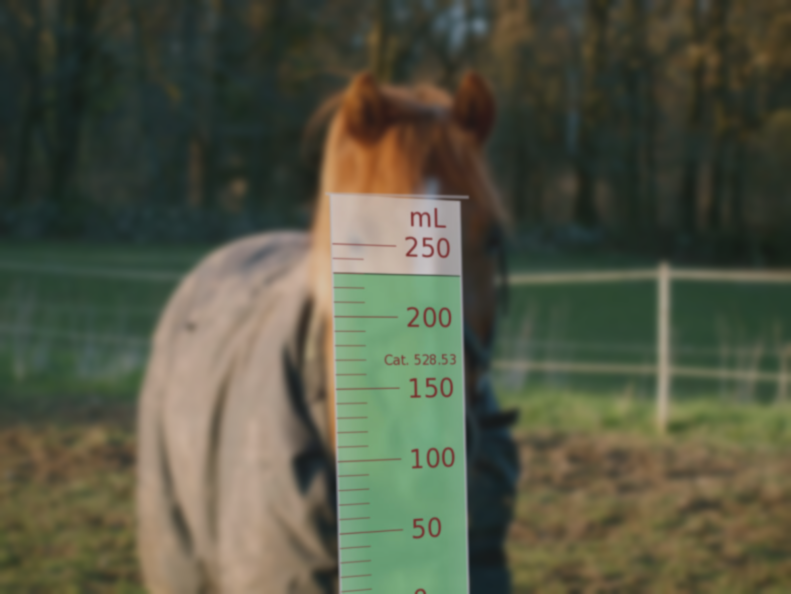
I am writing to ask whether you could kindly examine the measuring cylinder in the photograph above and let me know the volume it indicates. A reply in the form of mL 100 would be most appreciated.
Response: mL 230
